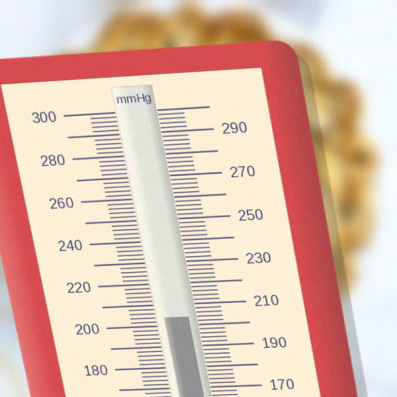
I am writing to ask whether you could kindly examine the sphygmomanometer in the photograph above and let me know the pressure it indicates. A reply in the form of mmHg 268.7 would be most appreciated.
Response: mmHg 204
